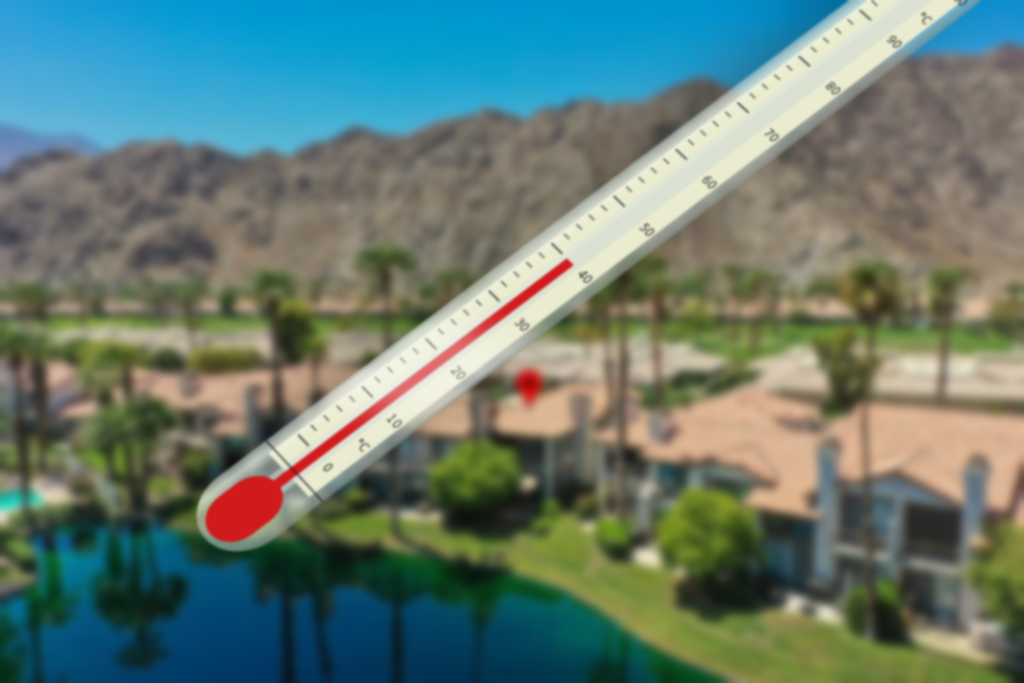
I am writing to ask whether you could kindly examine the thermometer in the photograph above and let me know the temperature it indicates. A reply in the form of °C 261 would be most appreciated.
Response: °C 40
